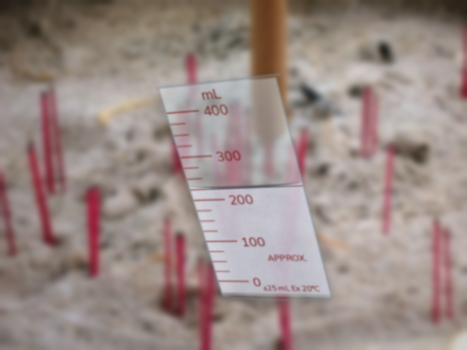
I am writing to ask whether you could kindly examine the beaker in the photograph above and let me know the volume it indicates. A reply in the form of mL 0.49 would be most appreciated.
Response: mL 225
